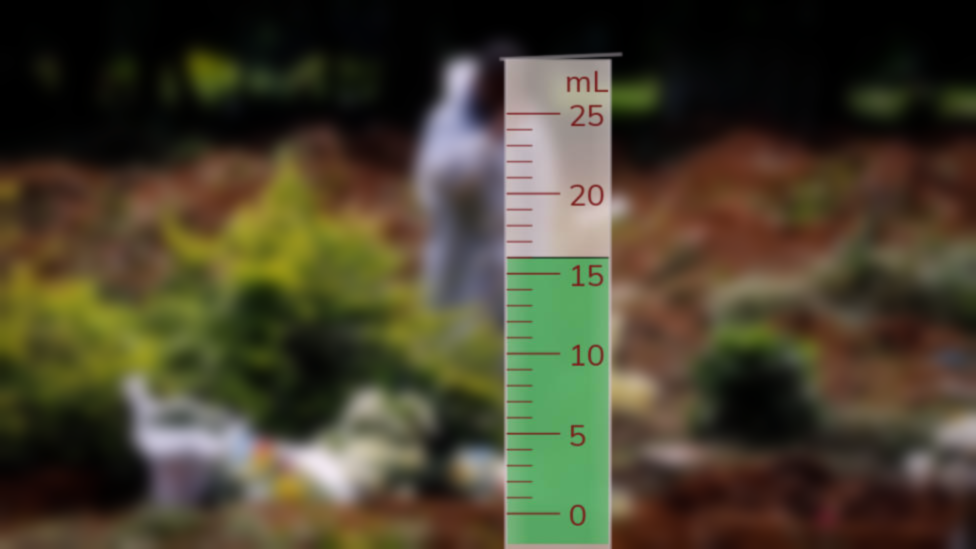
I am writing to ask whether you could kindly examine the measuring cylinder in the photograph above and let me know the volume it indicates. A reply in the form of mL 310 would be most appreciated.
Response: mL 16
